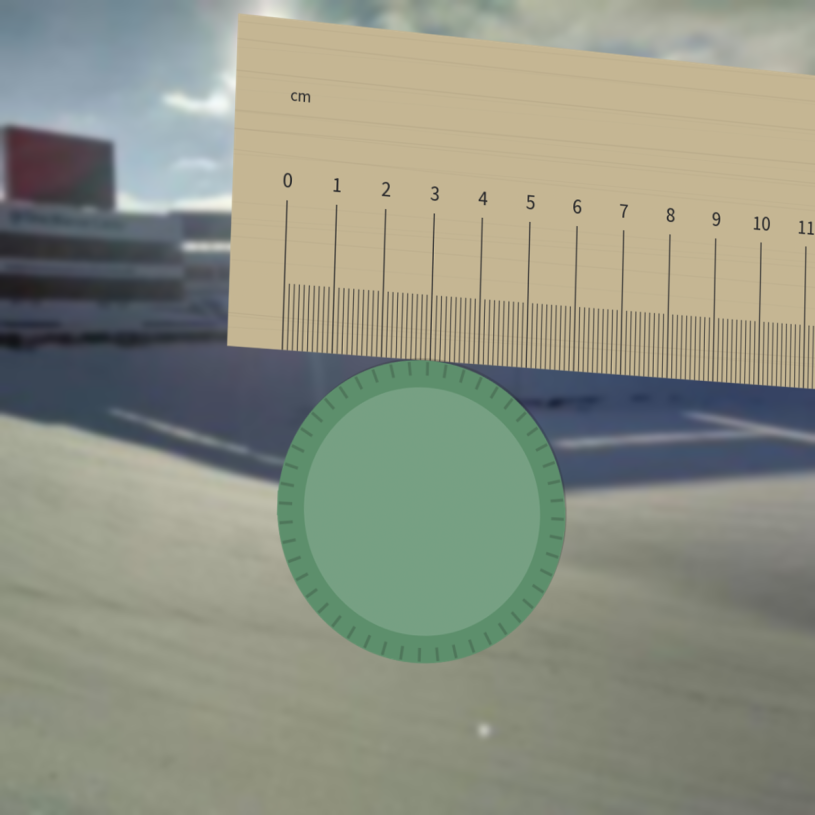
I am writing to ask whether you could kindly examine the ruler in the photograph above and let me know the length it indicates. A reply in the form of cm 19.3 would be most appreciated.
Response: cm 5.9
